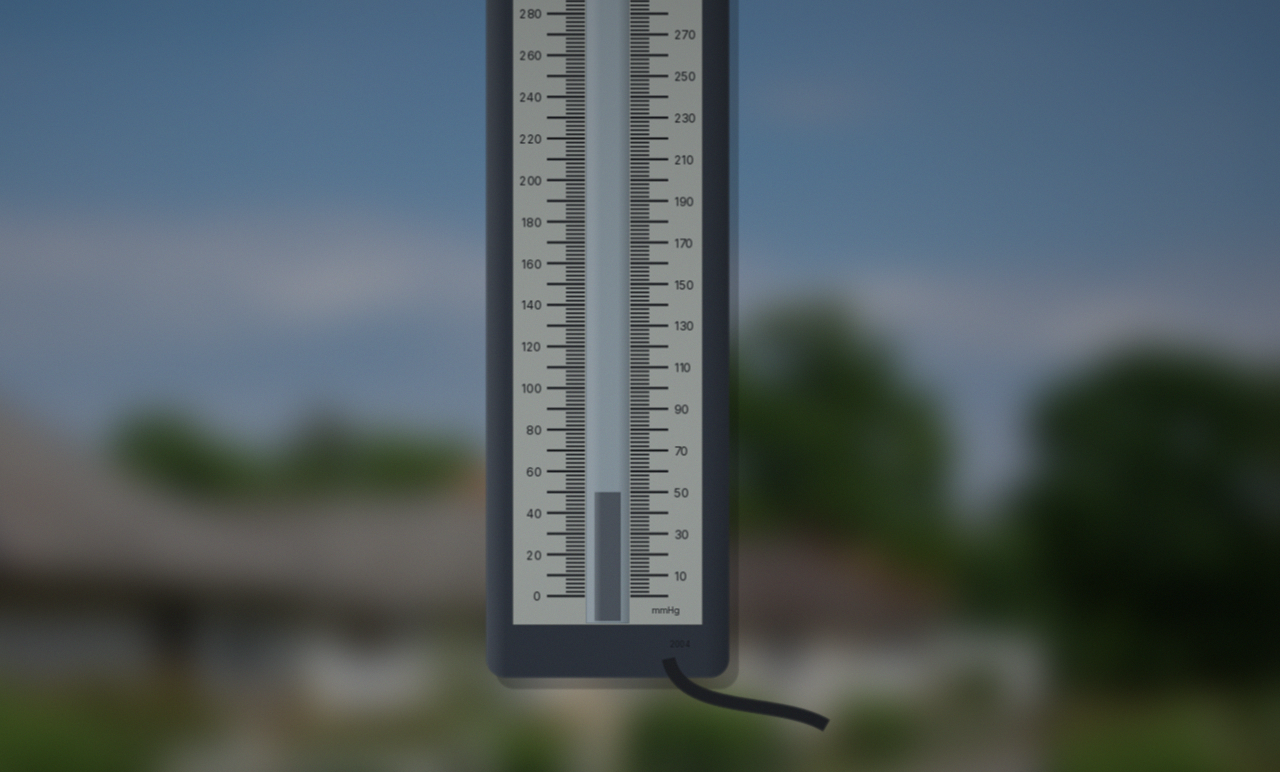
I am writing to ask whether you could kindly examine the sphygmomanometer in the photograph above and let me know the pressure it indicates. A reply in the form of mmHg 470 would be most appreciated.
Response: mmHg 50
